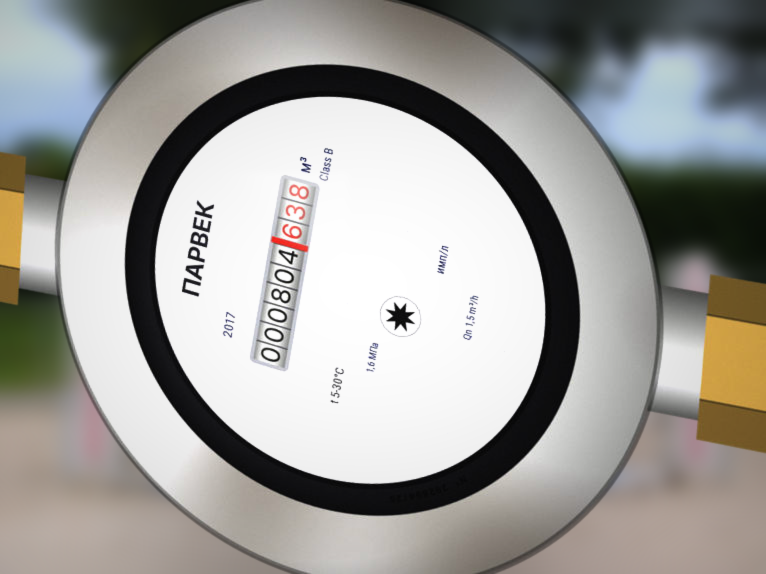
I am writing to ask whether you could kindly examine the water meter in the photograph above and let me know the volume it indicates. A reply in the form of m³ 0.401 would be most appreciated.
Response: m³ 804.638
